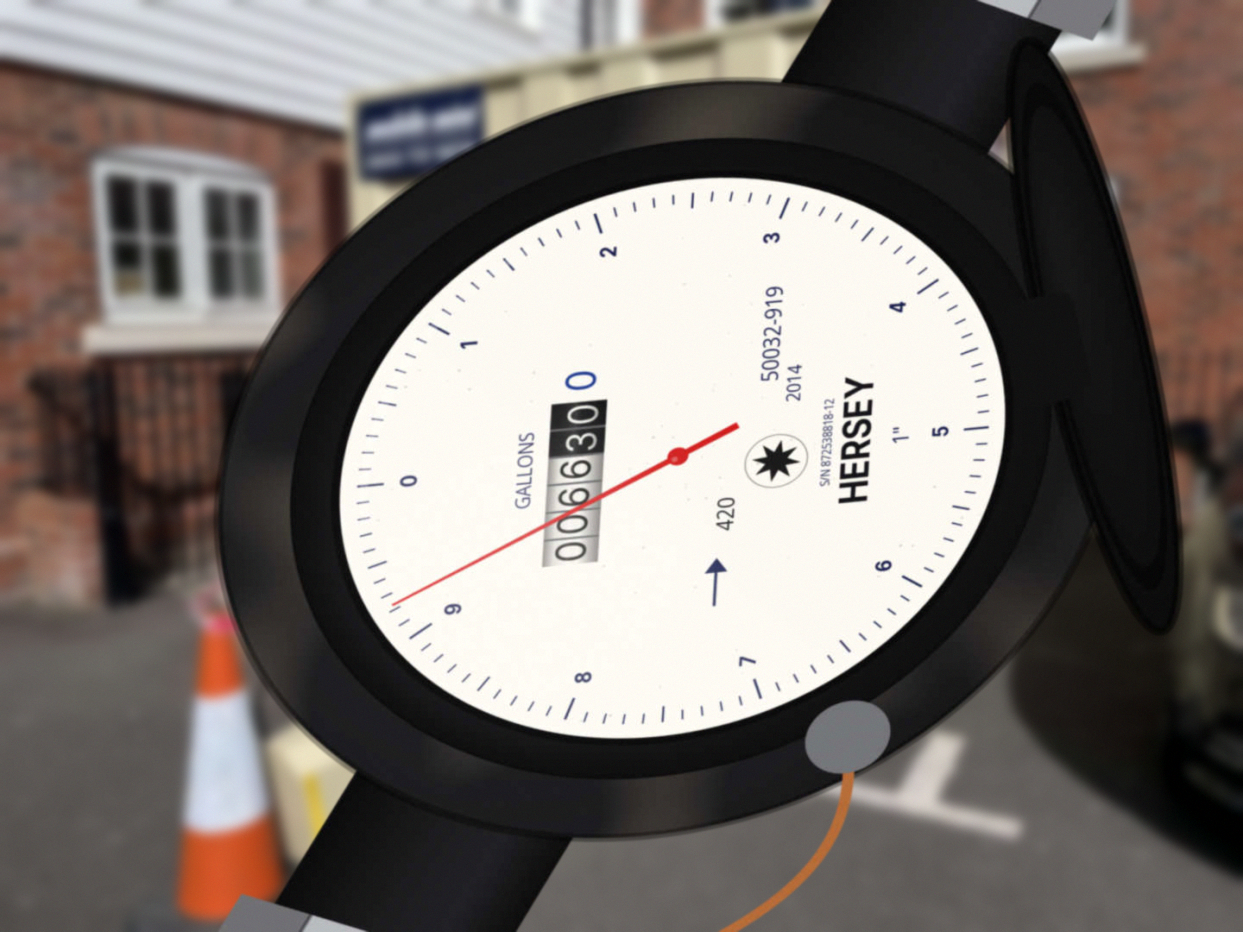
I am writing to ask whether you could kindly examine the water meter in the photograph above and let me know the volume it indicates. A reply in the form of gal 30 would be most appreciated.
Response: gal 66299.2
